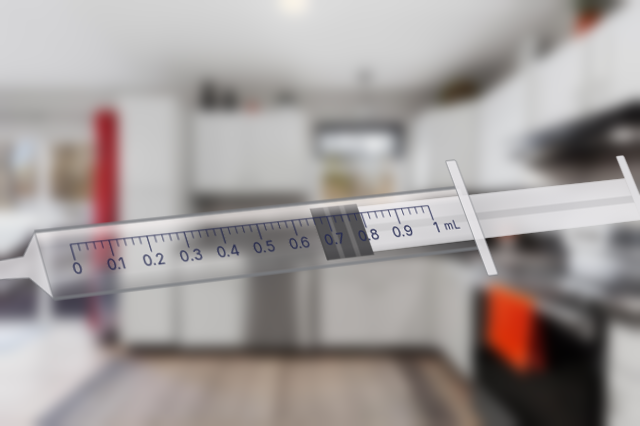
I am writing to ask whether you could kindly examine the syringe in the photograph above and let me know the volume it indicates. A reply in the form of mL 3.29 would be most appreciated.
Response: mL 0.66
